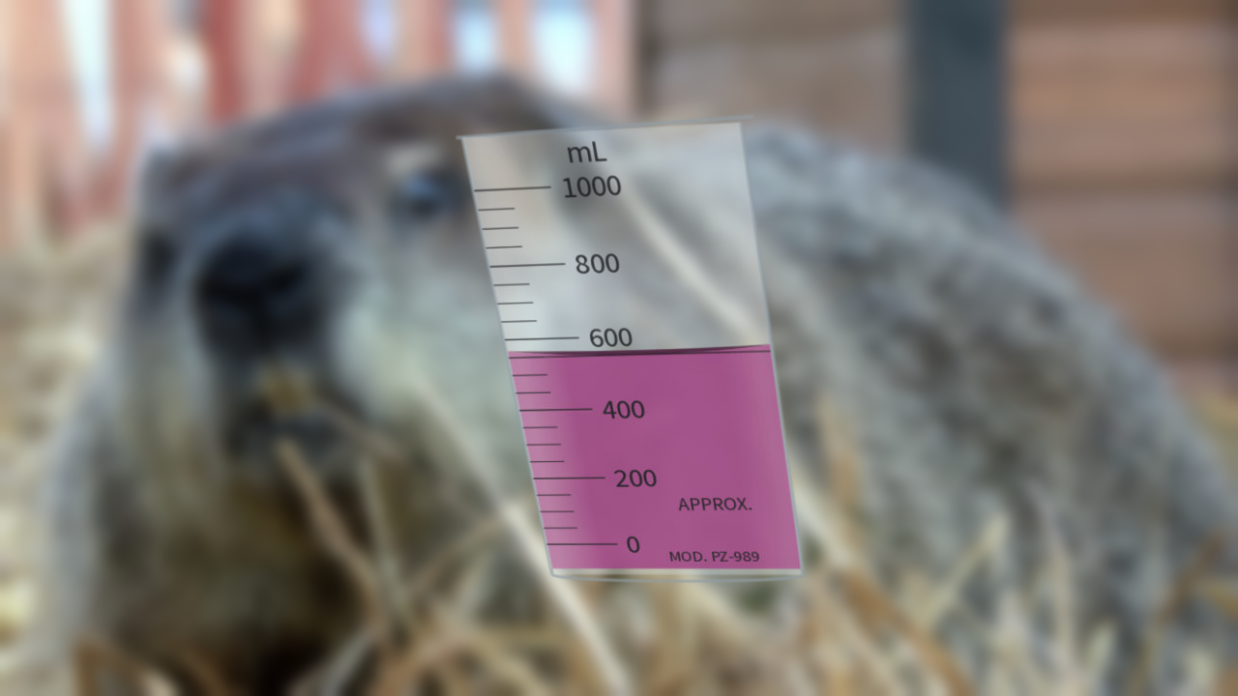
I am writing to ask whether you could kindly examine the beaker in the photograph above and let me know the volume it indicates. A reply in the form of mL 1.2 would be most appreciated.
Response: mL 550
